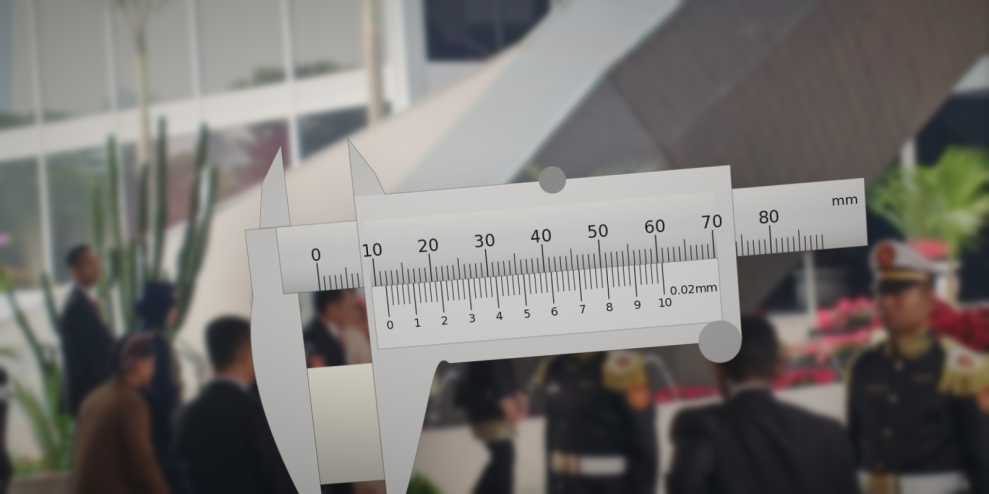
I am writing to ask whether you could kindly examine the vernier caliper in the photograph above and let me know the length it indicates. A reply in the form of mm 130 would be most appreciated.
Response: mm 11.8
